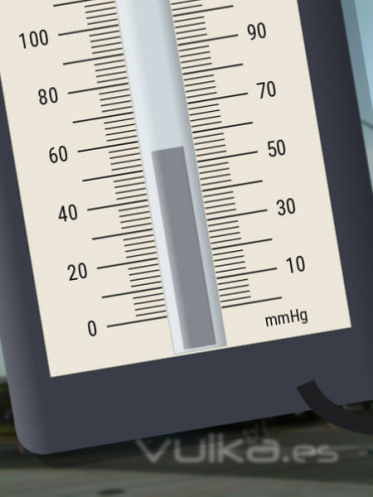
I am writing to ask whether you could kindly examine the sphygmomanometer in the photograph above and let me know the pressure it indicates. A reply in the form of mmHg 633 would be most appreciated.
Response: mmHg 56
